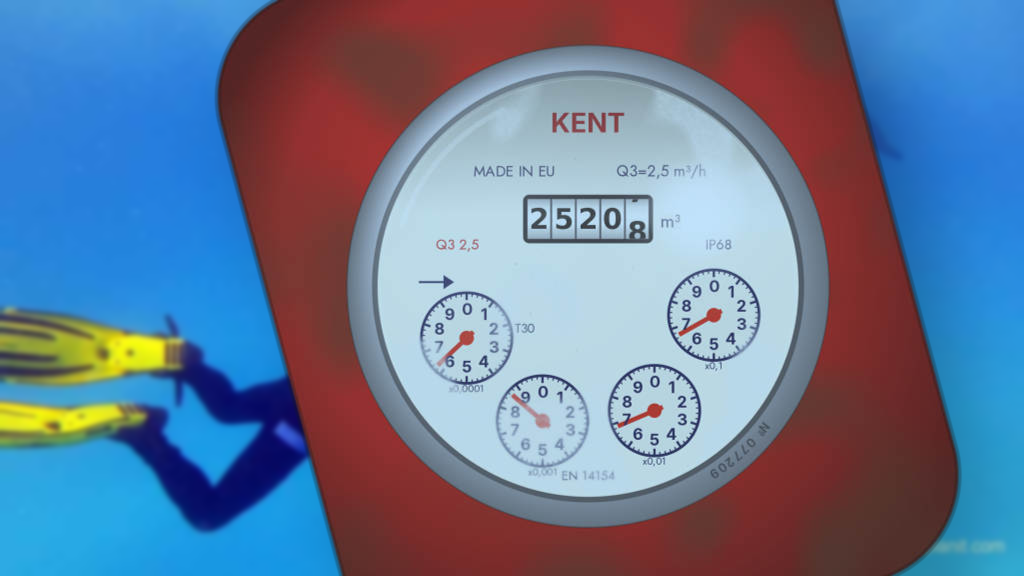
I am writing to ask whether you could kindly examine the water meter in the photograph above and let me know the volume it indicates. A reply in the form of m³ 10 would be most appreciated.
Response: m³ 25207.6686
